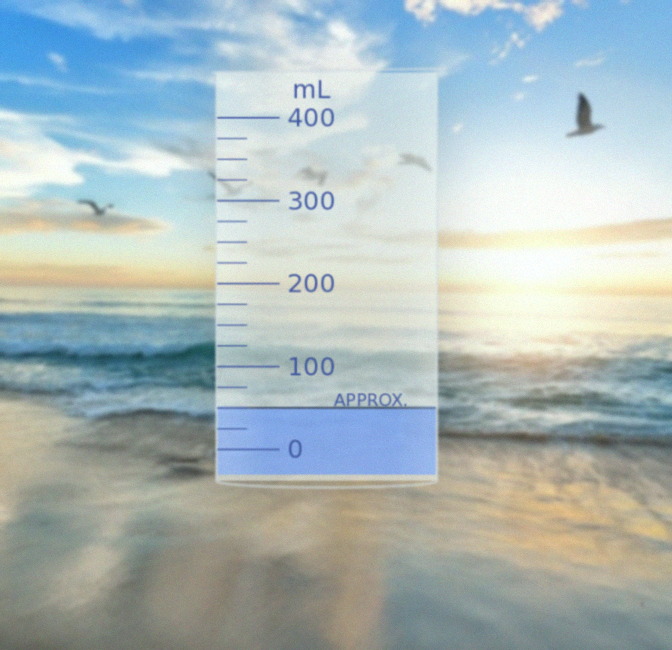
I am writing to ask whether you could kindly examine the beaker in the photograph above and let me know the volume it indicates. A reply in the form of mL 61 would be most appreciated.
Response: mL 50
